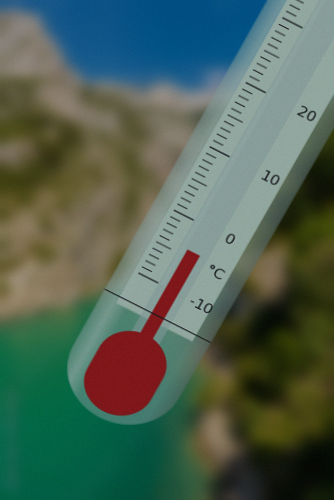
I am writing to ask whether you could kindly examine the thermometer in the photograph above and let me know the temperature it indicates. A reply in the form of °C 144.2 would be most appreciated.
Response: °C -4
